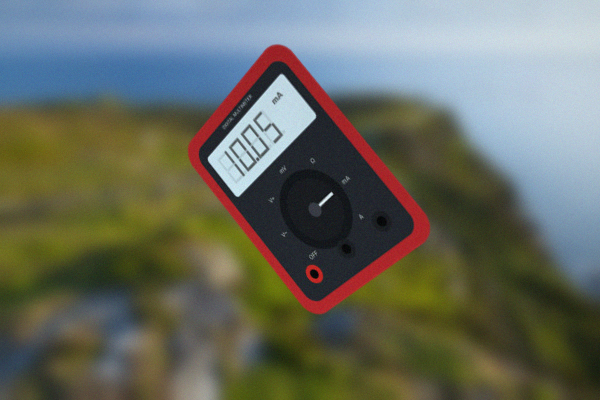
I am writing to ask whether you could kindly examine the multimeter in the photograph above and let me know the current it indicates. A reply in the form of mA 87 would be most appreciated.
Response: mA 10.05
